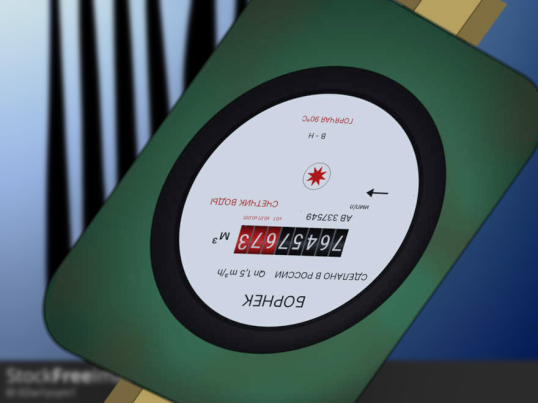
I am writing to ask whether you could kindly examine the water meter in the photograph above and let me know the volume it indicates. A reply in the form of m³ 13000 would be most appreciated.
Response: m³ 76457.673
